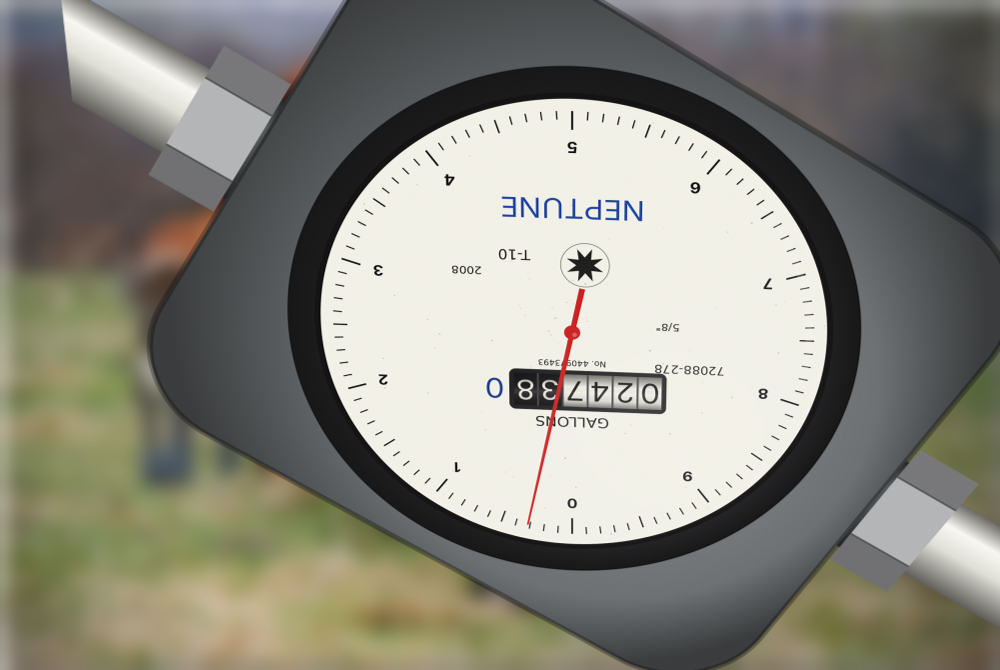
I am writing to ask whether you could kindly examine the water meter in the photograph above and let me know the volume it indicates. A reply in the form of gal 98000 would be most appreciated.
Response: gal 247380.3
